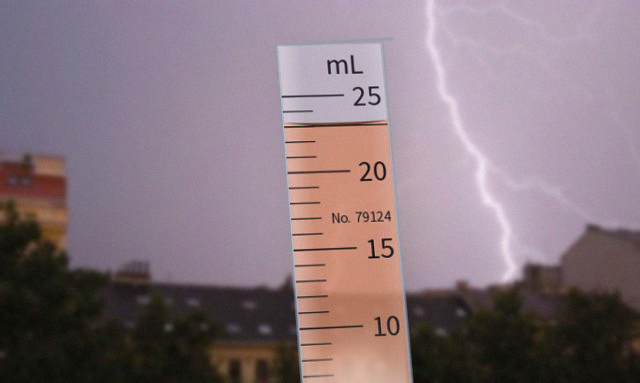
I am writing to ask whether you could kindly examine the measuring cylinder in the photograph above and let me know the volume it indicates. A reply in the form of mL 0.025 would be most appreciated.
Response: mL 23
